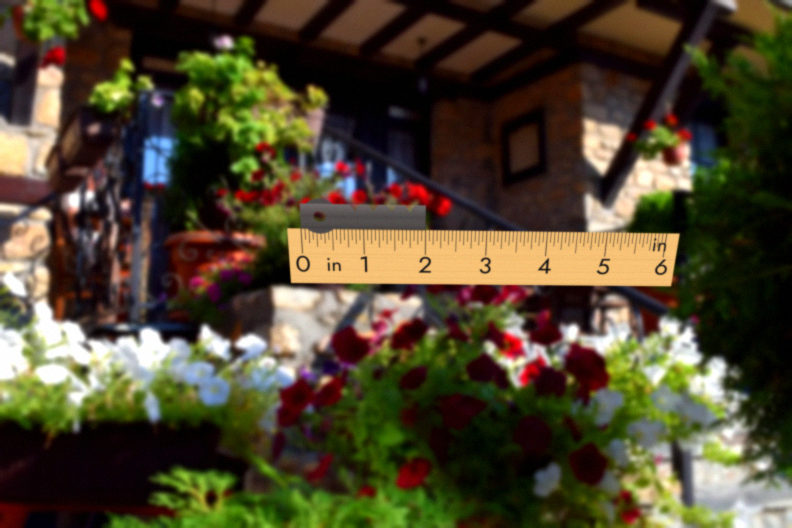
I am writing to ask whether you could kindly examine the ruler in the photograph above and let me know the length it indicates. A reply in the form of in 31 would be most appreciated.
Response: in 2
